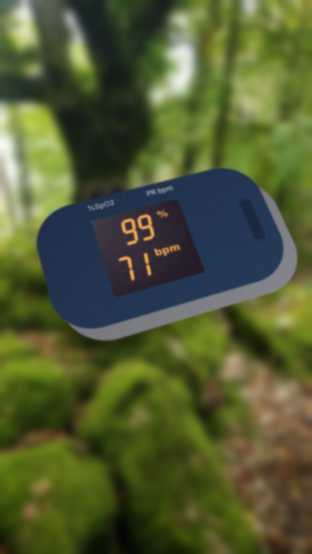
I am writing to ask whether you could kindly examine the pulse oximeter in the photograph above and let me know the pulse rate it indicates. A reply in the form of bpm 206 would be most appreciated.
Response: bpm 71
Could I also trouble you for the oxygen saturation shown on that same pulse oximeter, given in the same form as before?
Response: % 99
